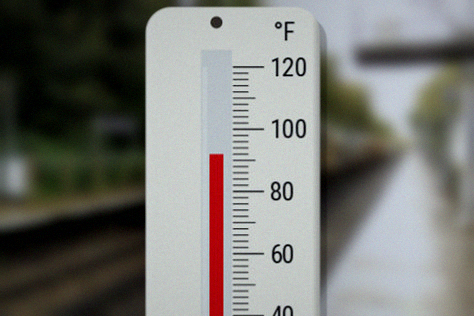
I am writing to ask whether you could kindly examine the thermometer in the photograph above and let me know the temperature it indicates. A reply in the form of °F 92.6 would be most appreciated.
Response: °F 92
